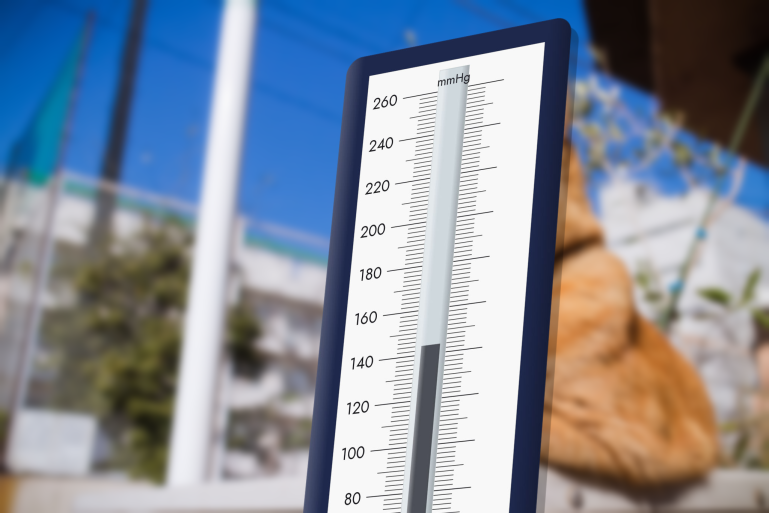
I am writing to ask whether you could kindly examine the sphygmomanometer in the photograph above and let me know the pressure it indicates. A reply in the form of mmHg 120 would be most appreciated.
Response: mmHg 144
